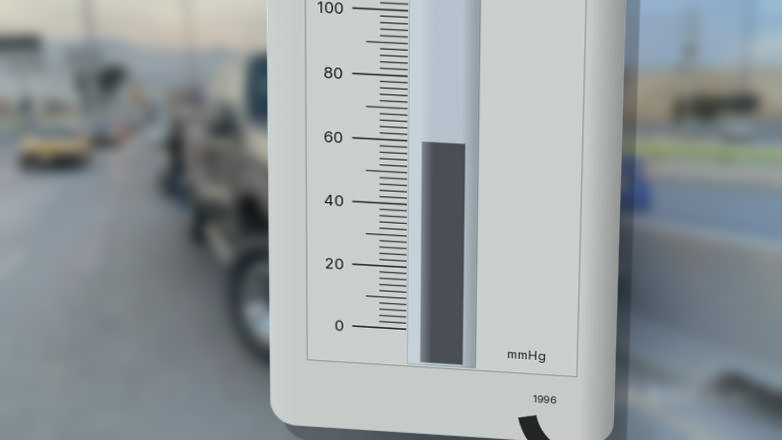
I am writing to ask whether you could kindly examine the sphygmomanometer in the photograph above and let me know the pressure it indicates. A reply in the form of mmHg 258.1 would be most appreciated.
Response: mmHg 60
